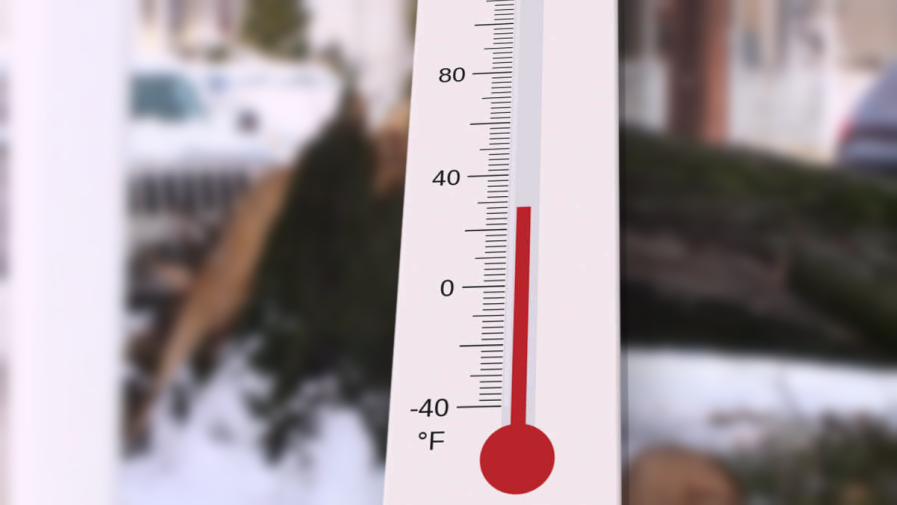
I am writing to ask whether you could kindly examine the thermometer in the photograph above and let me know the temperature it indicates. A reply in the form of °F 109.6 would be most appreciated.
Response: °F 28
